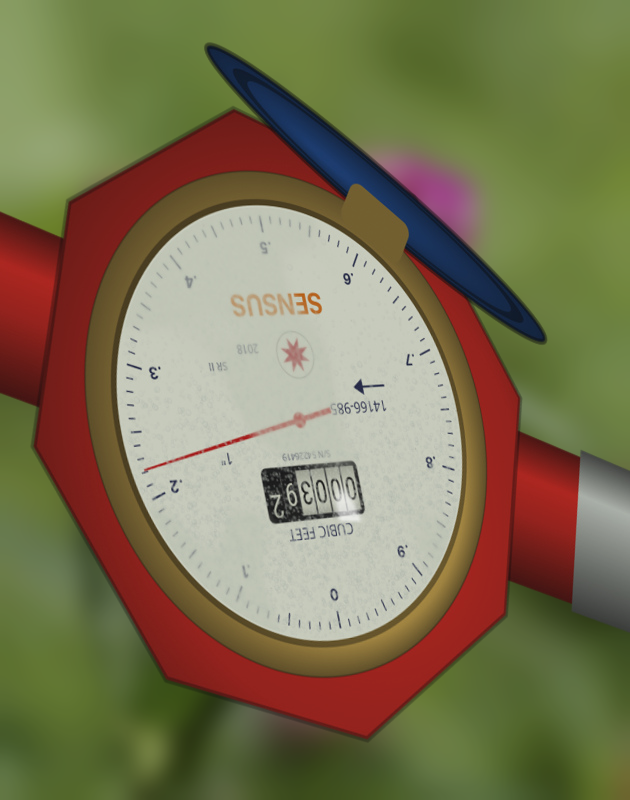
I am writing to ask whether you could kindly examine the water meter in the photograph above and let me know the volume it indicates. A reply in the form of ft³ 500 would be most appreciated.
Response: ft³ 392.22
